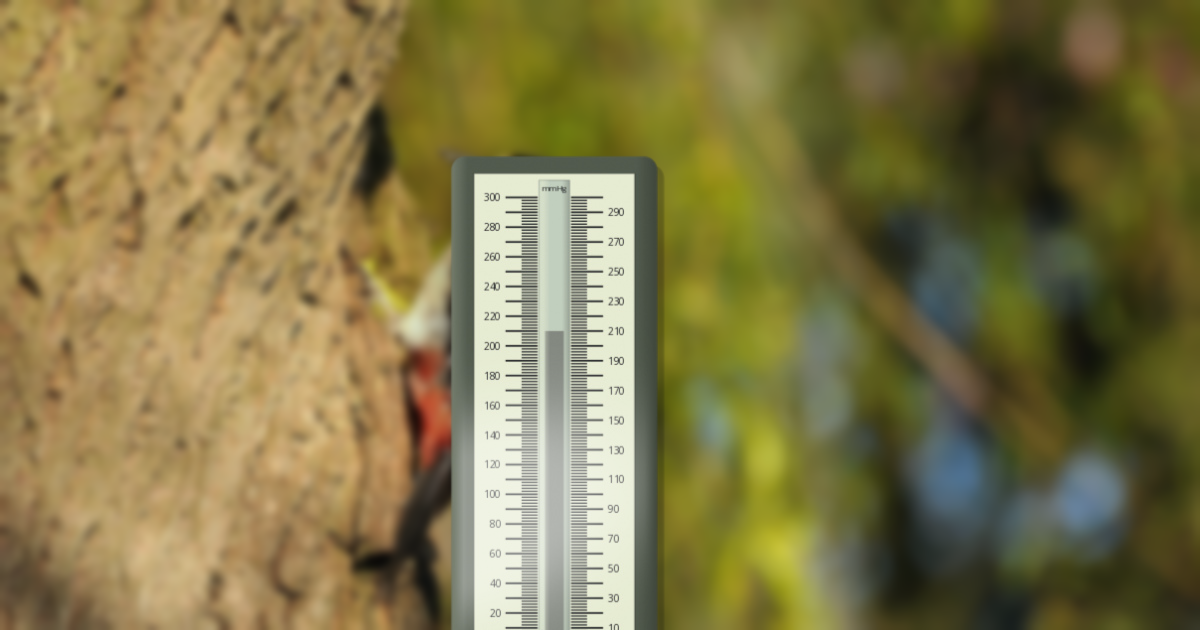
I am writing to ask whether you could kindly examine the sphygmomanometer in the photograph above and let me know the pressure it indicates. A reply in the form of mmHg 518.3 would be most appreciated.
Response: mmHg 210
